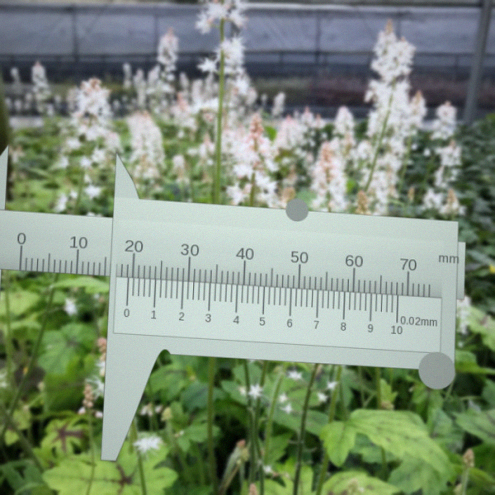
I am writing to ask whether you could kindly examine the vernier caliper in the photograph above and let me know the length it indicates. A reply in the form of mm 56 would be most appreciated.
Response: mm 19.2
